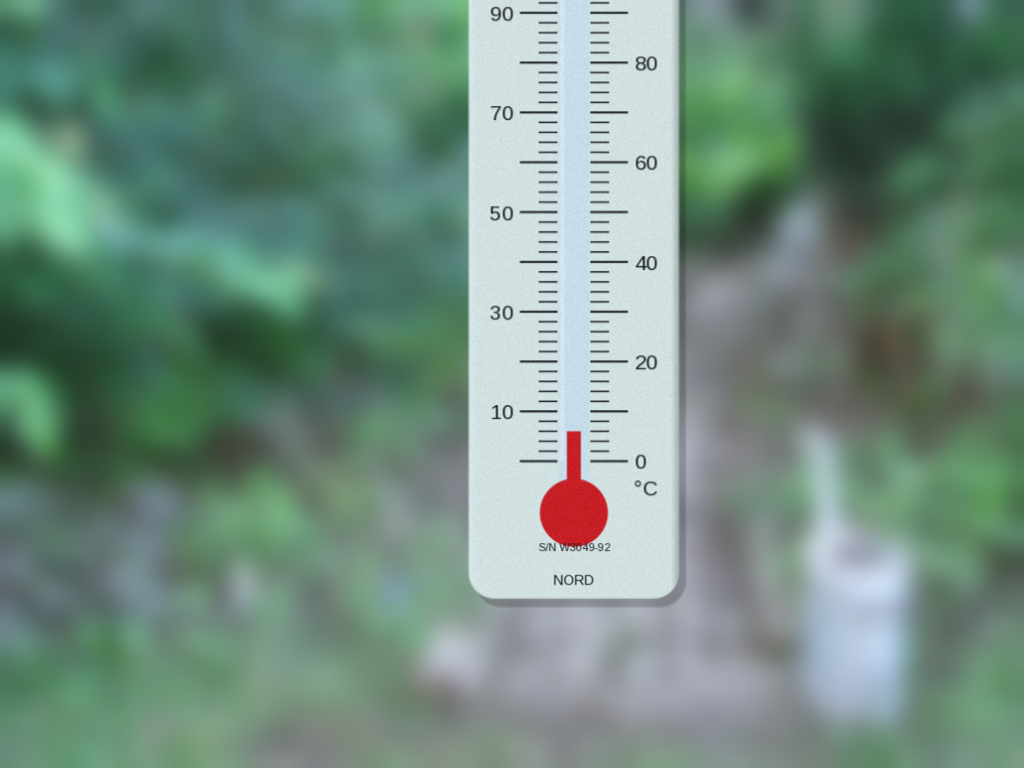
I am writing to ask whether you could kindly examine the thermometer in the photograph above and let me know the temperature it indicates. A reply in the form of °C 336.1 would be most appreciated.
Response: °C 6
